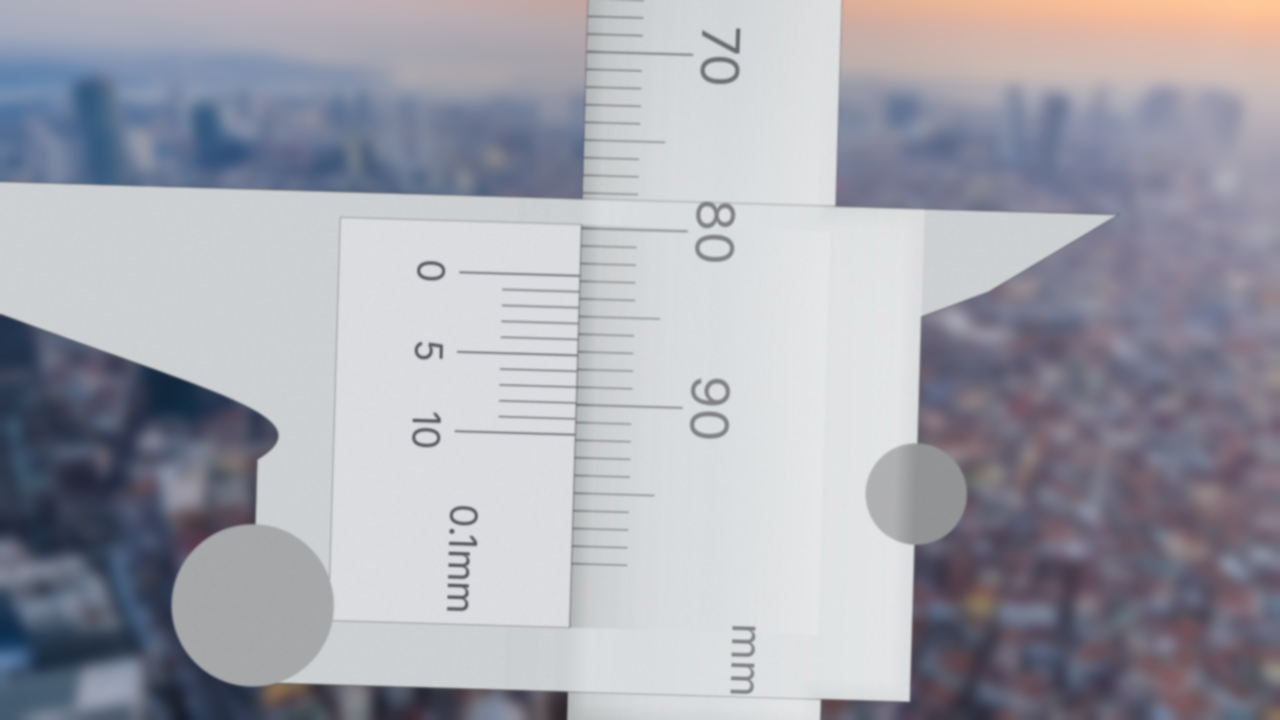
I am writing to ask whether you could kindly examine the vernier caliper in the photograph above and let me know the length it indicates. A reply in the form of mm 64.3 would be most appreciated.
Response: mm 82.7
